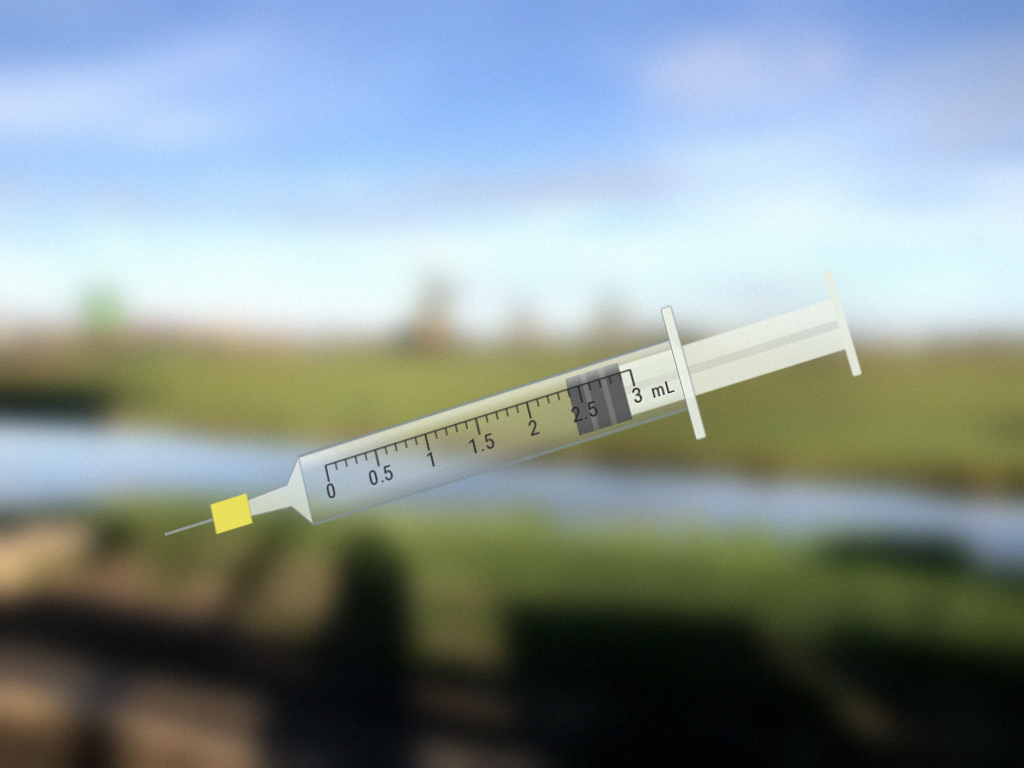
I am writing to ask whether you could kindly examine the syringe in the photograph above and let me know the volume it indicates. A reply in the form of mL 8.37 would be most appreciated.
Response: mL 2.4
